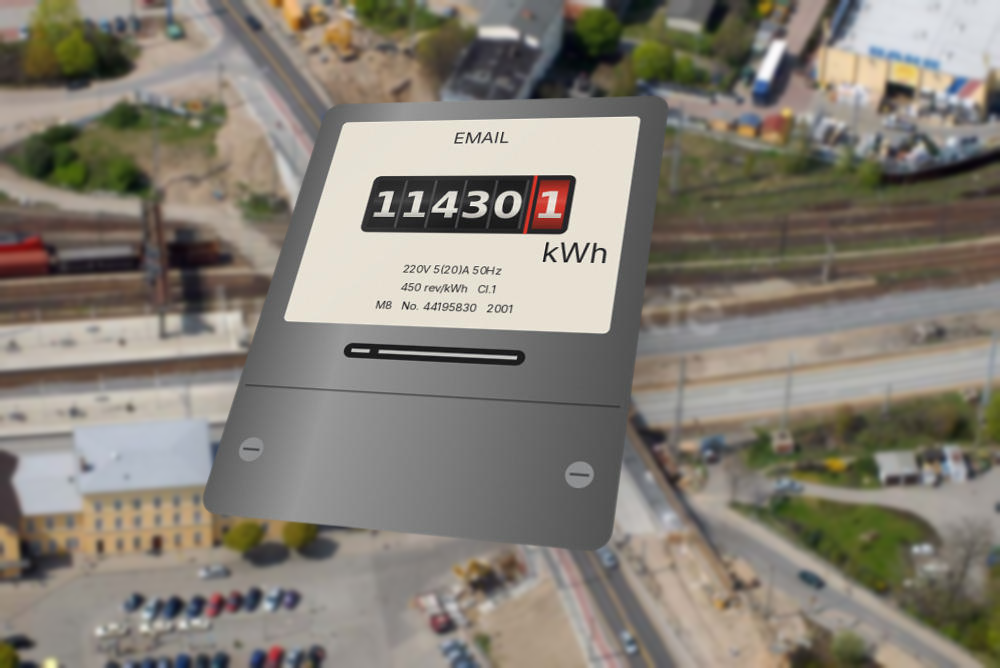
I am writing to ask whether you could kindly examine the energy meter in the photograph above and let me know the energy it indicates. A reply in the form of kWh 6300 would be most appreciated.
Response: kWh 11430.1
